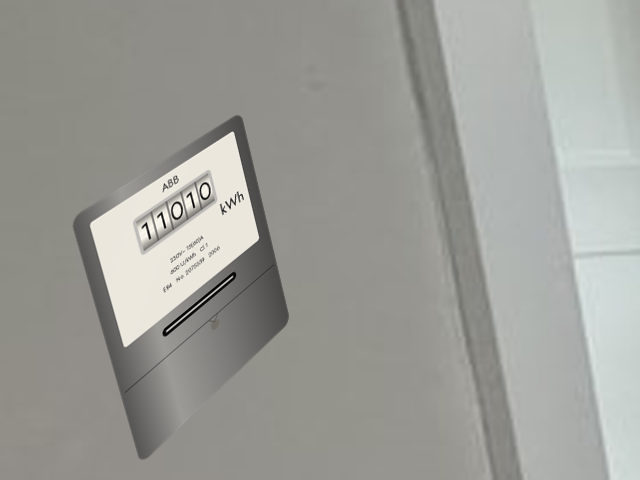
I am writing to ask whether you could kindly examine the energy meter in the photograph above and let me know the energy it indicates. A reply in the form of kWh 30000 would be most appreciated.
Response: kWh 11010
